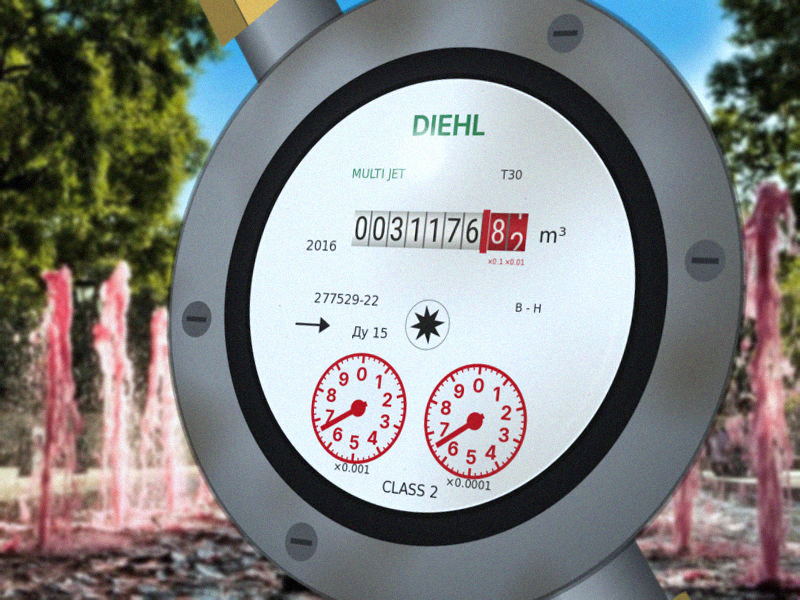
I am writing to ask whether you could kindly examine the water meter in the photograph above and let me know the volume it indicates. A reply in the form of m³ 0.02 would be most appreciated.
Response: m³ 31176.8166
